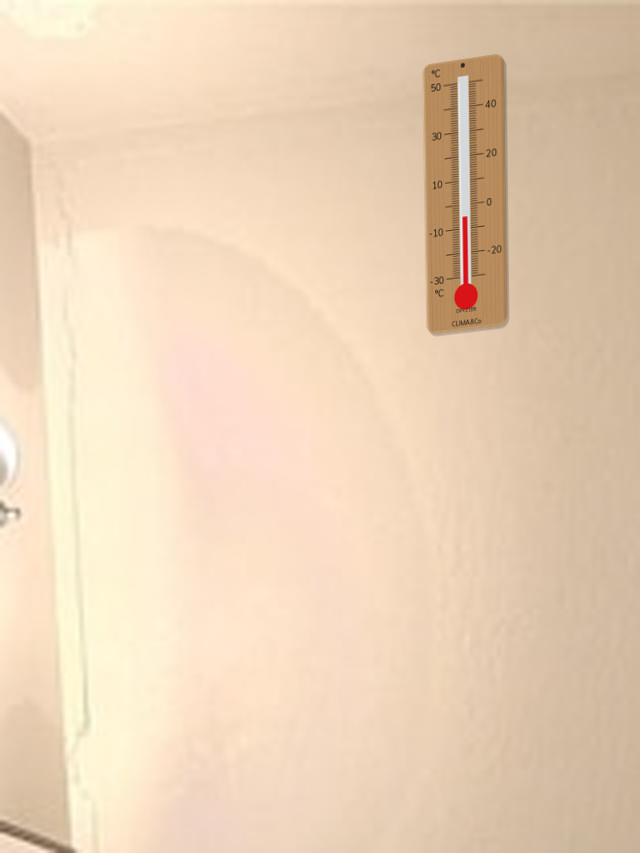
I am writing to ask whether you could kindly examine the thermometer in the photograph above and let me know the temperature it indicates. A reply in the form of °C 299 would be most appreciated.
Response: °C -5
